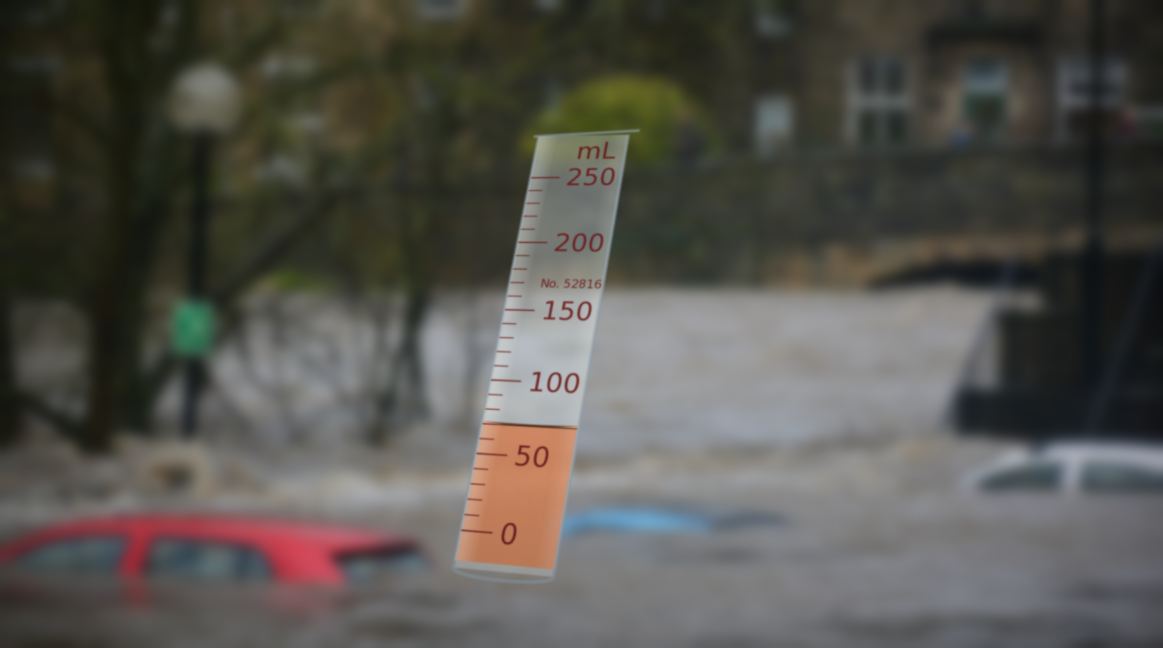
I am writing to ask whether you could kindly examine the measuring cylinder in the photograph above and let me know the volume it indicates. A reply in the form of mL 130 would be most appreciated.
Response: mL 70
